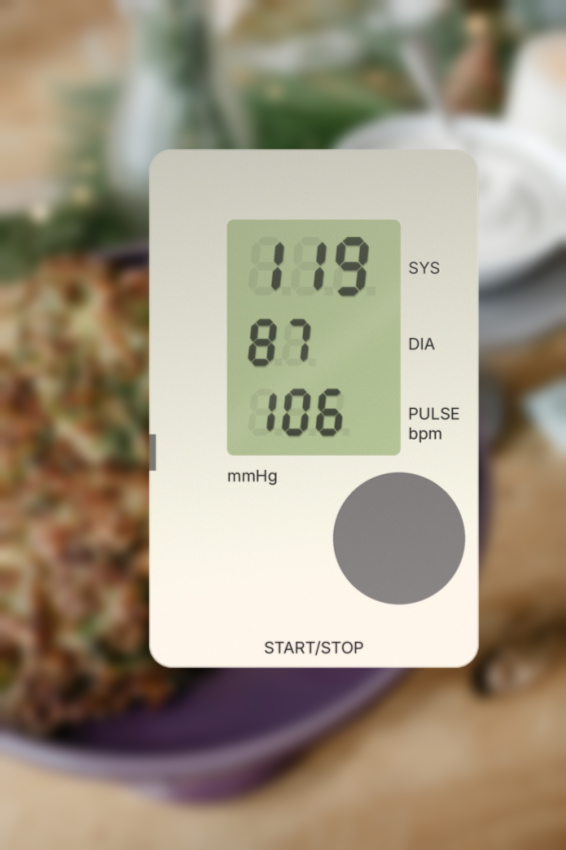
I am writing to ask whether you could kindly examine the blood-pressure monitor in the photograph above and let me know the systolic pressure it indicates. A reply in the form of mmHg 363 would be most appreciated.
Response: mmHg 119
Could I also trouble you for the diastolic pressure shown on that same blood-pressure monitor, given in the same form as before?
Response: mmHg 87
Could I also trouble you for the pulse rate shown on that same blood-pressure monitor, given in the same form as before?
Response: bpm 106
